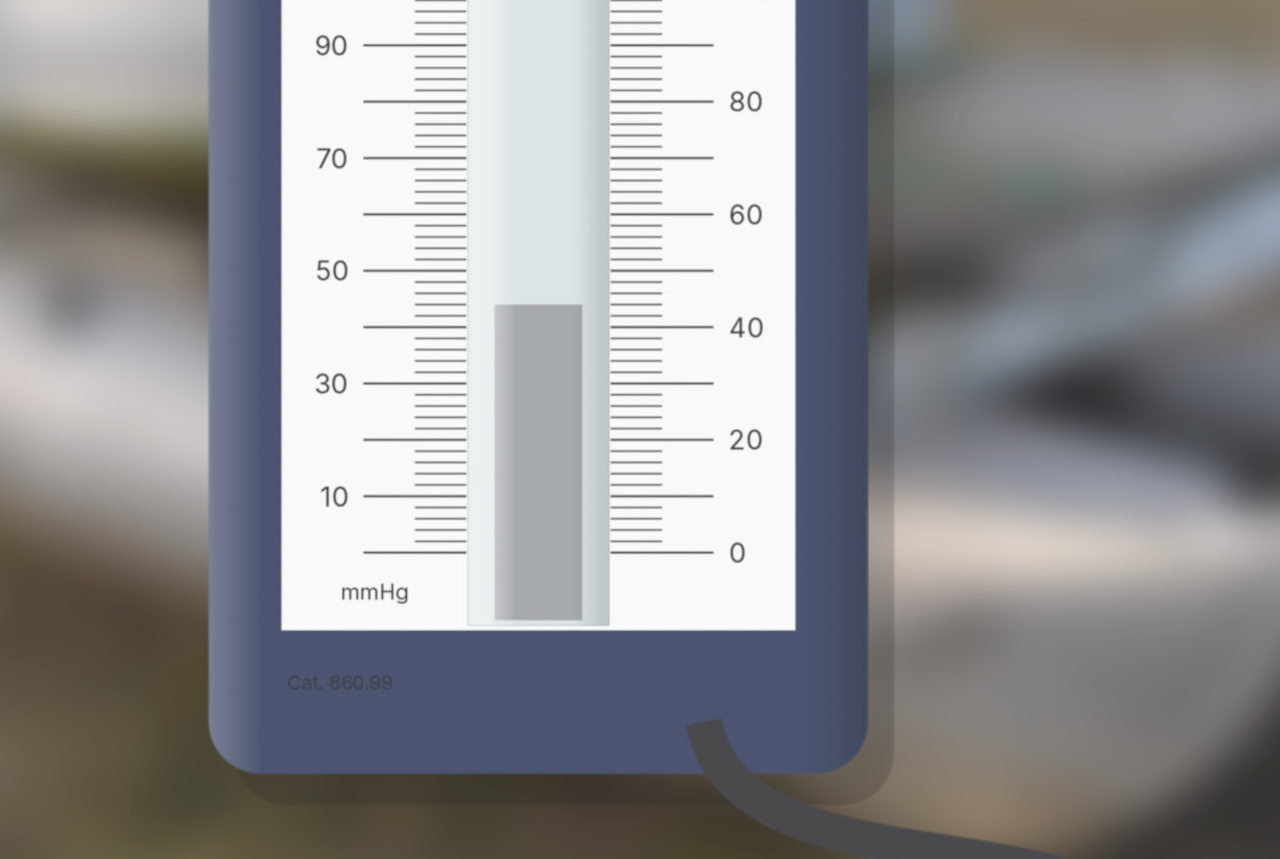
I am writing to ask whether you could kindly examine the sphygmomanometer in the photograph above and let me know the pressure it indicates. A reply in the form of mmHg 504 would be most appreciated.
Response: mmHg 44
